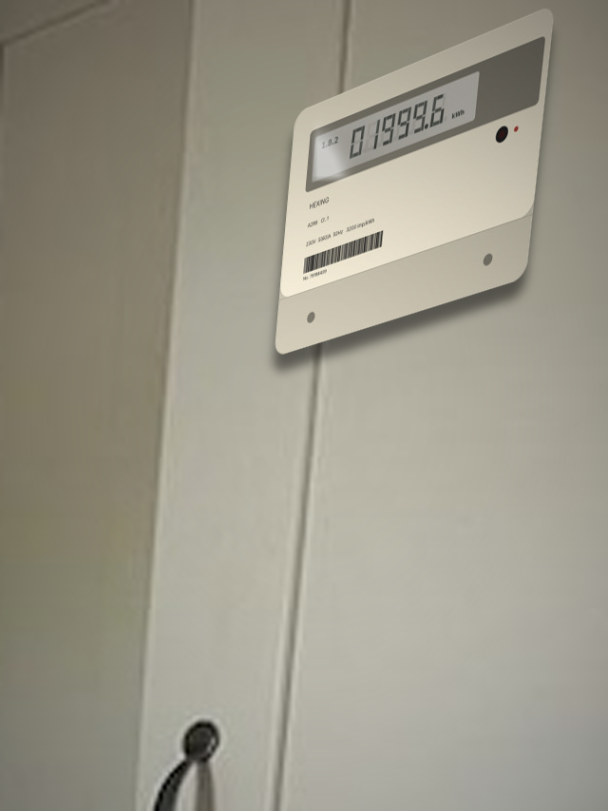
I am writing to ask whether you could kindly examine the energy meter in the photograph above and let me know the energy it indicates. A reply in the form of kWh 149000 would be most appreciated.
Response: kWh 1999.6
